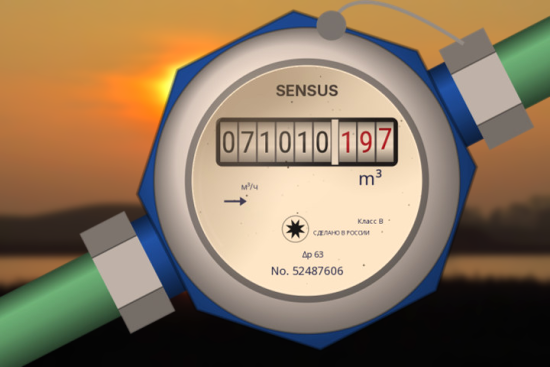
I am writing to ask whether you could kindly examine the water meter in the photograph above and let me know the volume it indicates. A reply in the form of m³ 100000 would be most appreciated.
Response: m³ 71010.197
